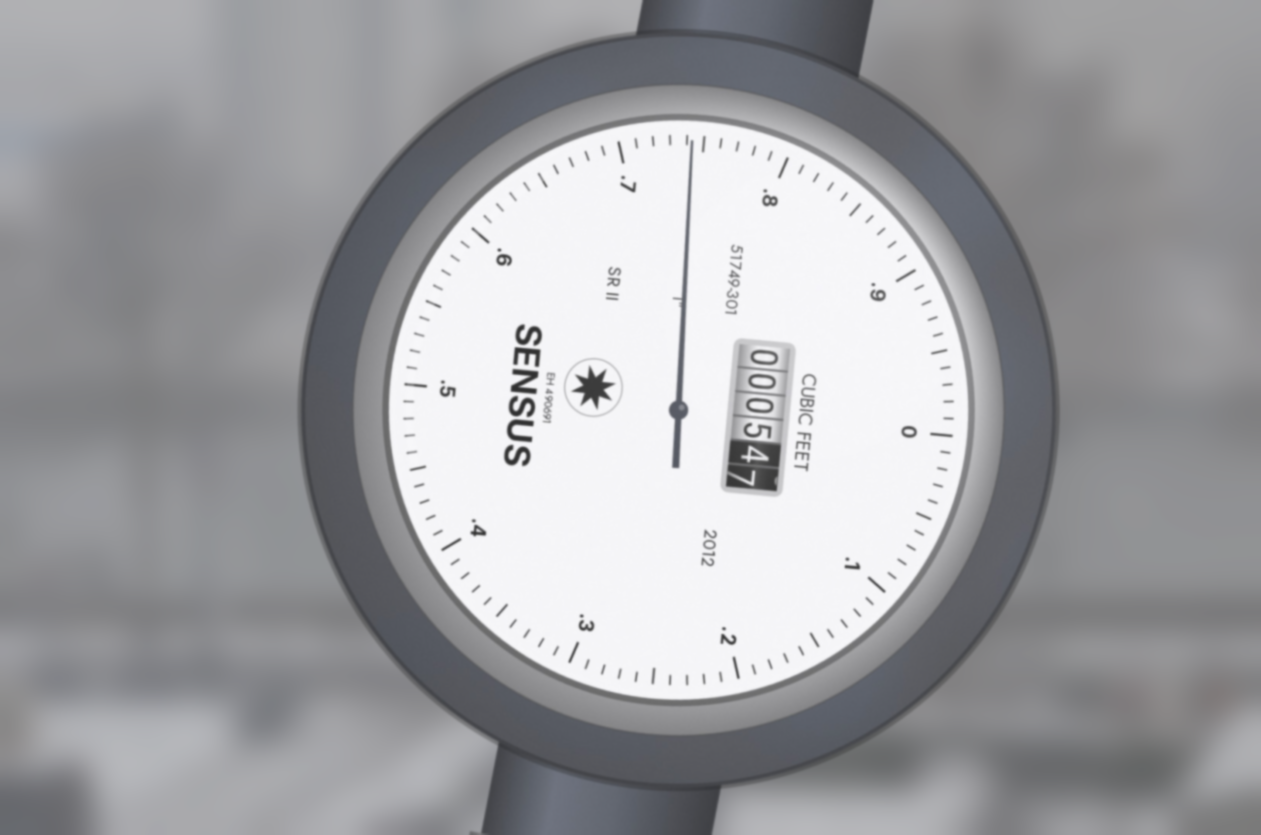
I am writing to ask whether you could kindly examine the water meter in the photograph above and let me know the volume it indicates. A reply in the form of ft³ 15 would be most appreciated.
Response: ft³ 546.74
